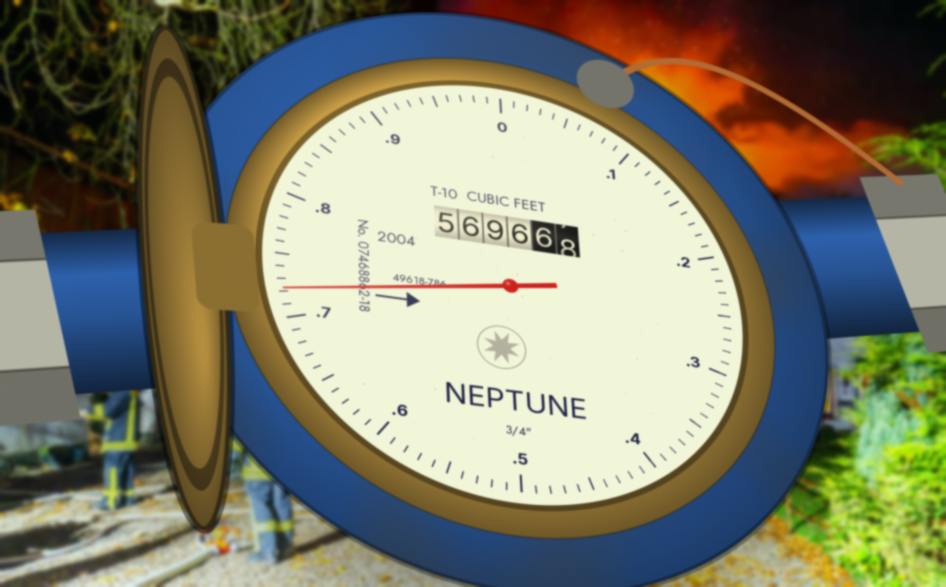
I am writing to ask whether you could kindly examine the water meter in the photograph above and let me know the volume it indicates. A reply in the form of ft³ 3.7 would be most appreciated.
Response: ft³ 569667.72
